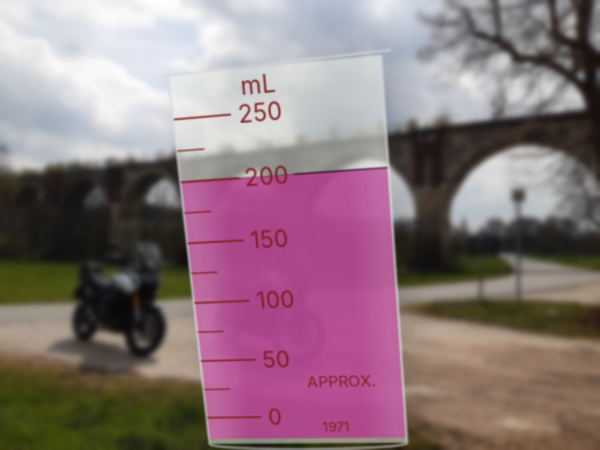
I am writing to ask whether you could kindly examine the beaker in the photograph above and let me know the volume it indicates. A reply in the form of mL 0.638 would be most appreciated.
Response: mL 200
